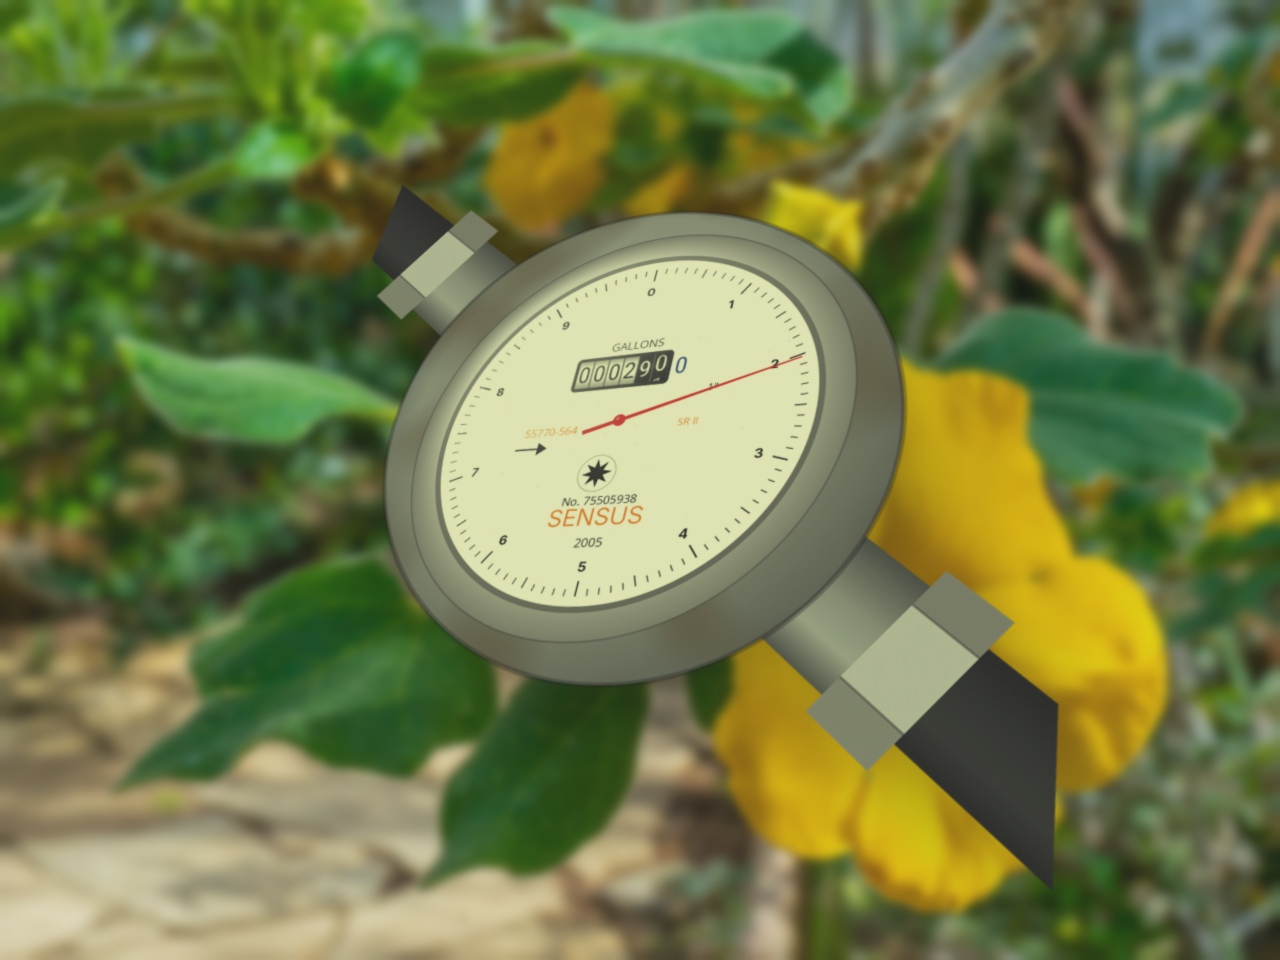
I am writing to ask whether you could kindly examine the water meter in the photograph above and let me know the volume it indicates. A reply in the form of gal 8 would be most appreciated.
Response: gal 2902.0
